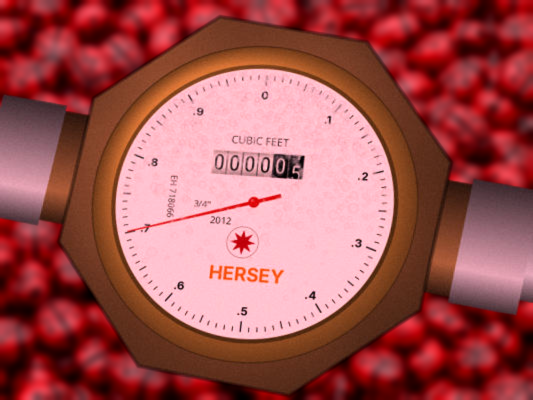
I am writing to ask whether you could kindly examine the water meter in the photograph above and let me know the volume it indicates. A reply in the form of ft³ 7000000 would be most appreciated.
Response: ft³ 4.70
